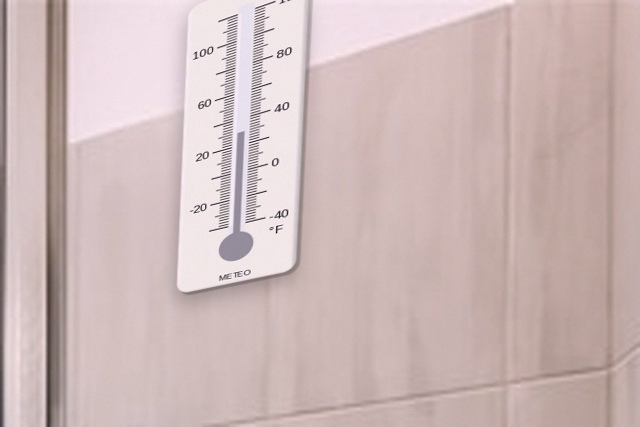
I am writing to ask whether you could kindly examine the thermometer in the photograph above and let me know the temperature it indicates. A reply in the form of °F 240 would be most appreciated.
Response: °F 30
